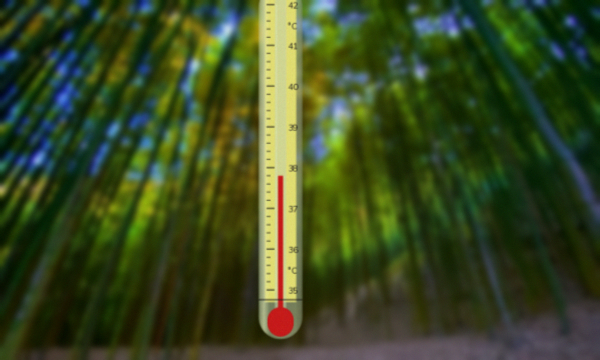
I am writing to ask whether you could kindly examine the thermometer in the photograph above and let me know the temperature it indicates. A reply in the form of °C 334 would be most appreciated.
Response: °C 37.8
